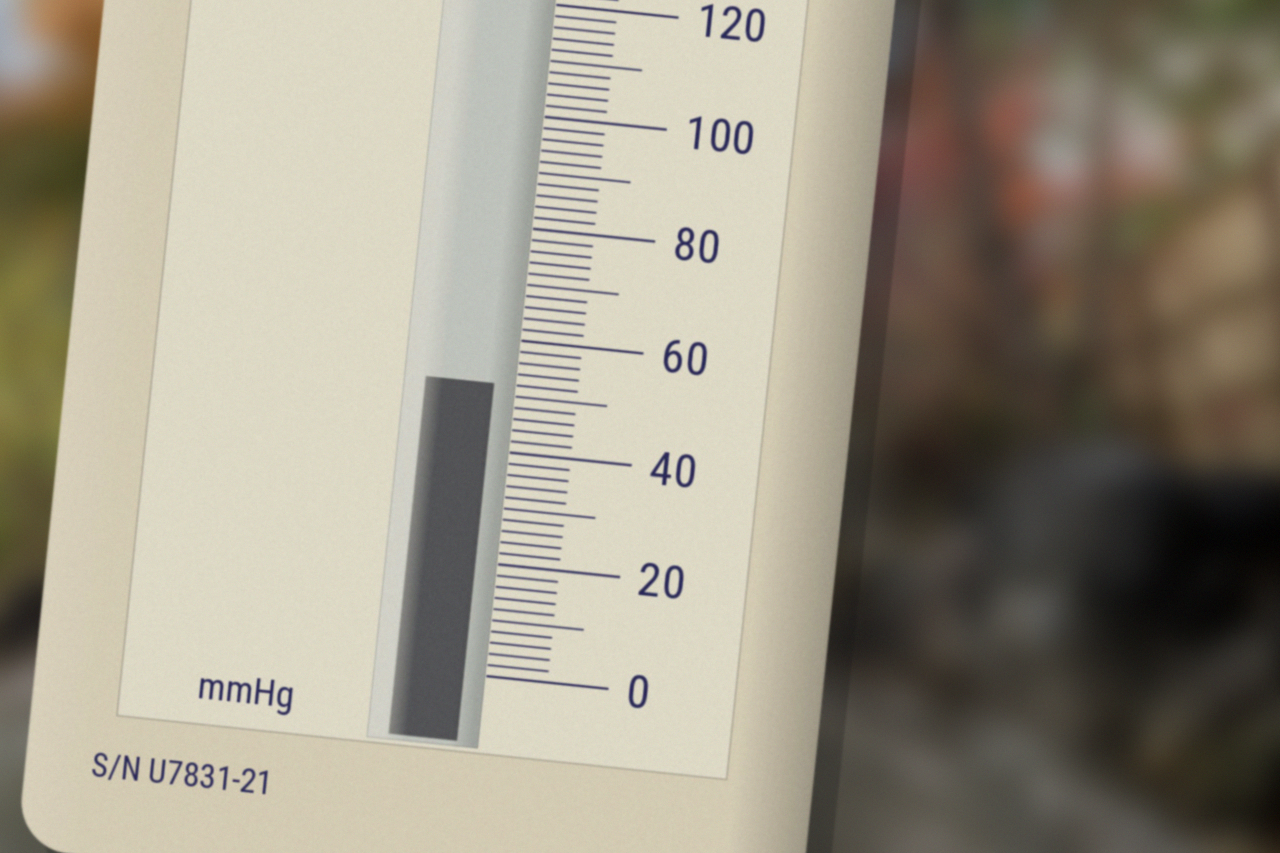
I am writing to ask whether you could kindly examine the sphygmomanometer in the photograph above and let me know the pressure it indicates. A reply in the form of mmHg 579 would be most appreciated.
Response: mmHg 52
